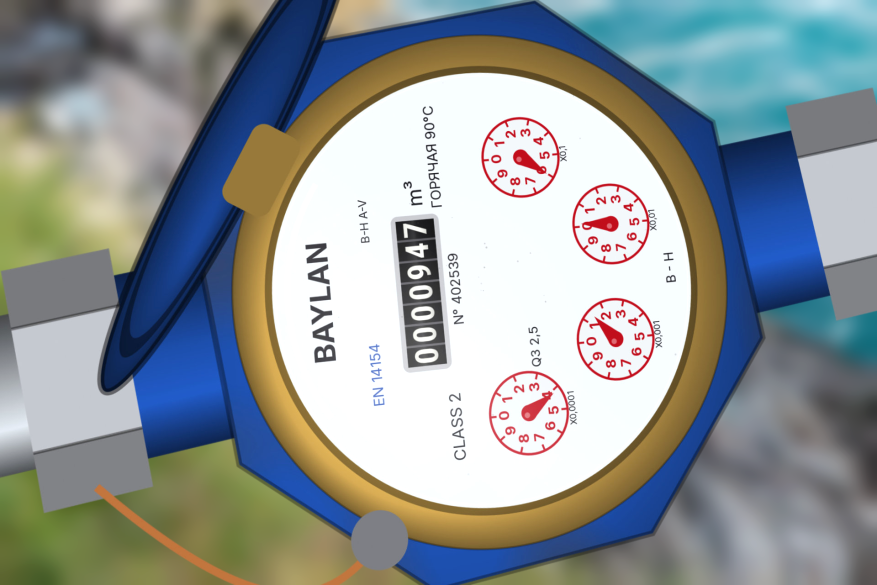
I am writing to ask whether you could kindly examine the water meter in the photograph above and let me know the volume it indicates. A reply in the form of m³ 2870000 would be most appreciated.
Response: m³ 947.6014
